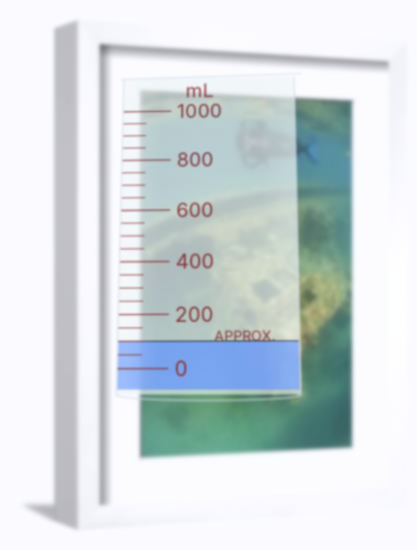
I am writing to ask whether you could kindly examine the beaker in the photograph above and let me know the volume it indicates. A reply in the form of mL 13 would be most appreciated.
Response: mL 100
